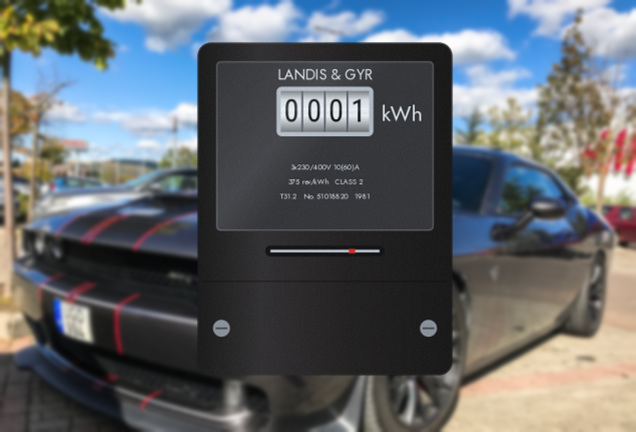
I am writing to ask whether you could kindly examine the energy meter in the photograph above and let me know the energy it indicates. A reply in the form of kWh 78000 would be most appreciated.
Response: kWh 1
